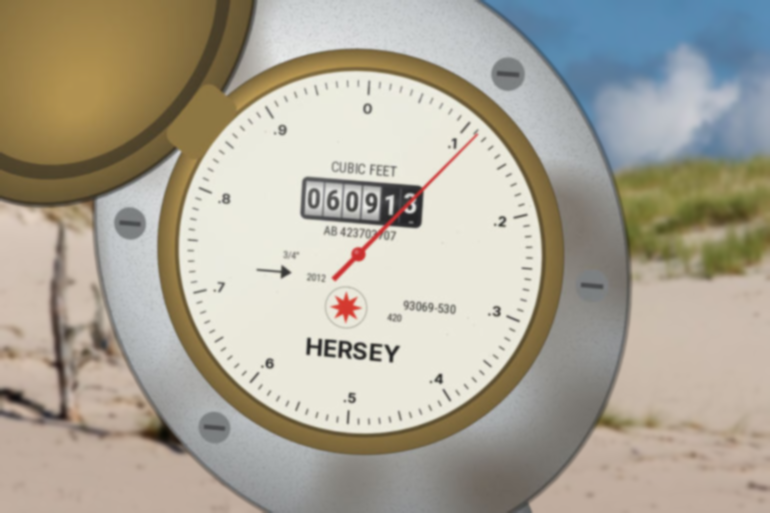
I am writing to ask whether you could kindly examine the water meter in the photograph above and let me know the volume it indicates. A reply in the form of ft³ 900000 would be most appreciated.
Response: ft³ 60913.11
